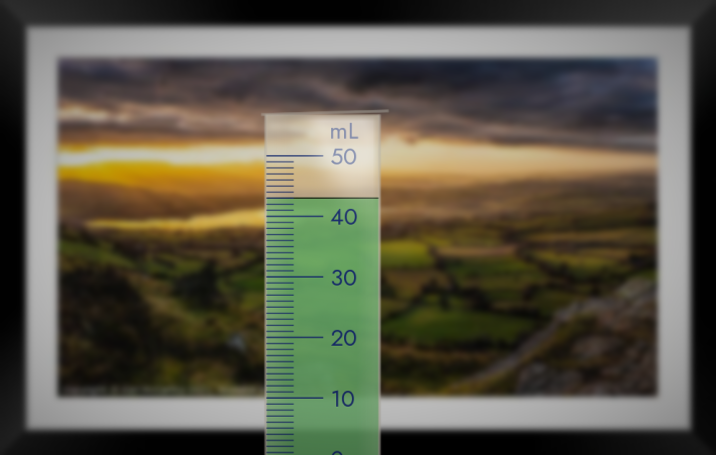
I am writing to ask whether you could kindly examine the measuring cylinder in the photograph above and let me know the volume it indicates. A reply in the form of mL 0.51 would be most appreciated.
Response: mL 43
